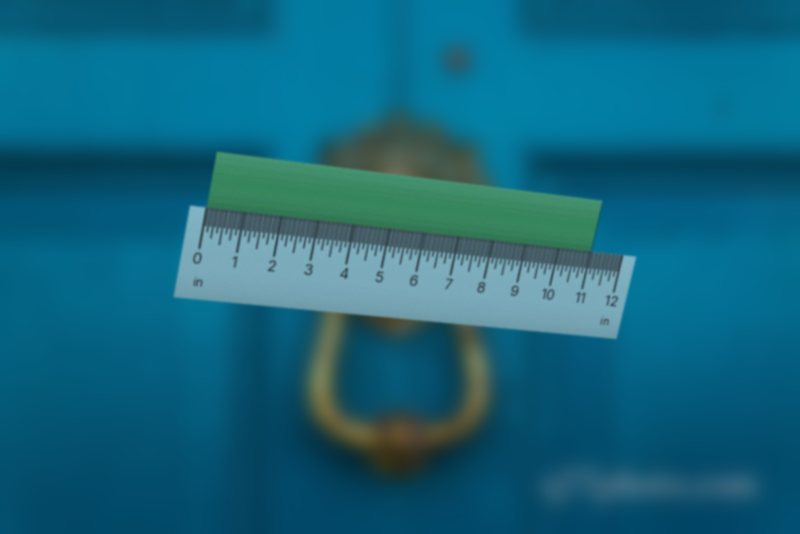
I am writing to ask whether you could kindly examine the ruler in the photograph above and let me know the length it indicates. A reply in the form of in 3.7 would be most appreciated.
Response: in 11
